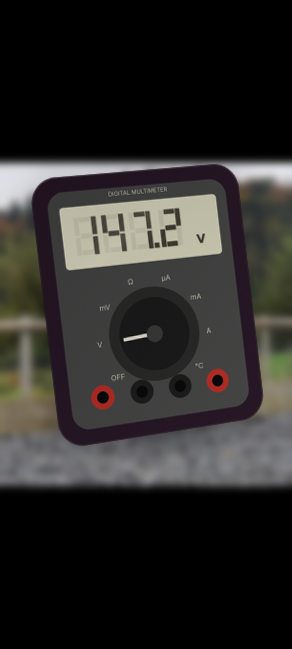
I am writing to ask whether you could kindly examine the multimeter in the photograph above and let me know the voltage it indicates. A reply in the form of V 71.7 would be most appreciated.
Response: V 147.2
